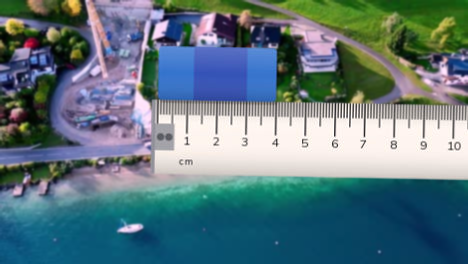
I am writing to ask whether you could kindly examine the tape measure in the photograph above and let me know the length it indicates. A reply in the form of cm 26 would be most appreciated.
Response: cm 4
